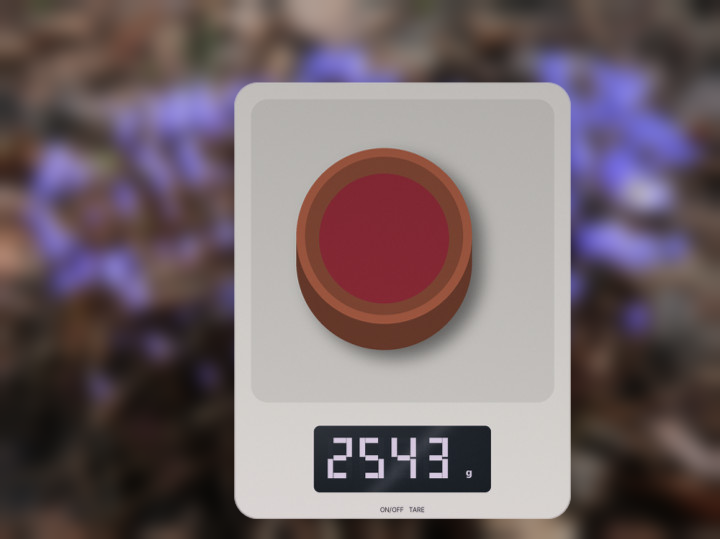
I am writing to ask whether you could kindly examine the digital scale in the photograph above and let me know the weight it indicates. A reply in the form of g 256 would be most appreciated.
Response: g 2543
